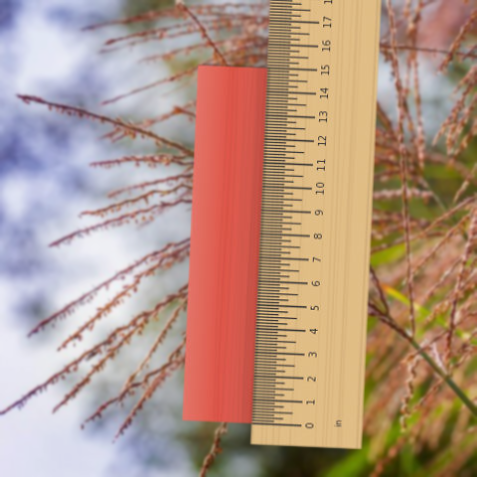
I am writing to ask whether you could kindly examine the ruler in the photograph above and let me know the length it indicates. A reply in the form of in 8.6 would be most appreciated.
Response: in 15
